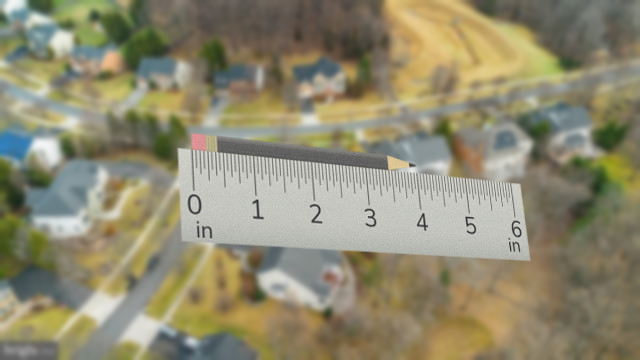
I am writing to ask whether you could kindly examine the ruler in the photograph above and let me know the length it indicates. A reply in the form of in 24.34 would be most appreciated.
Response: in 4
